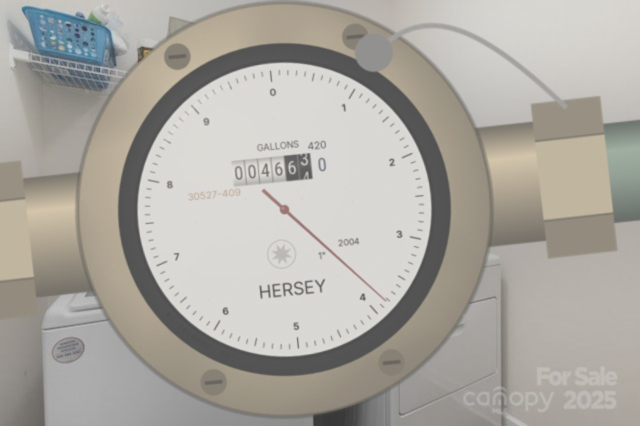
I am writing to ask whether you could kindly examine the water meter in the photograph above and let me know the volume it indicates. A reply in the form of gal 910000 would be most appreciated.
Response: gal 46633.8
